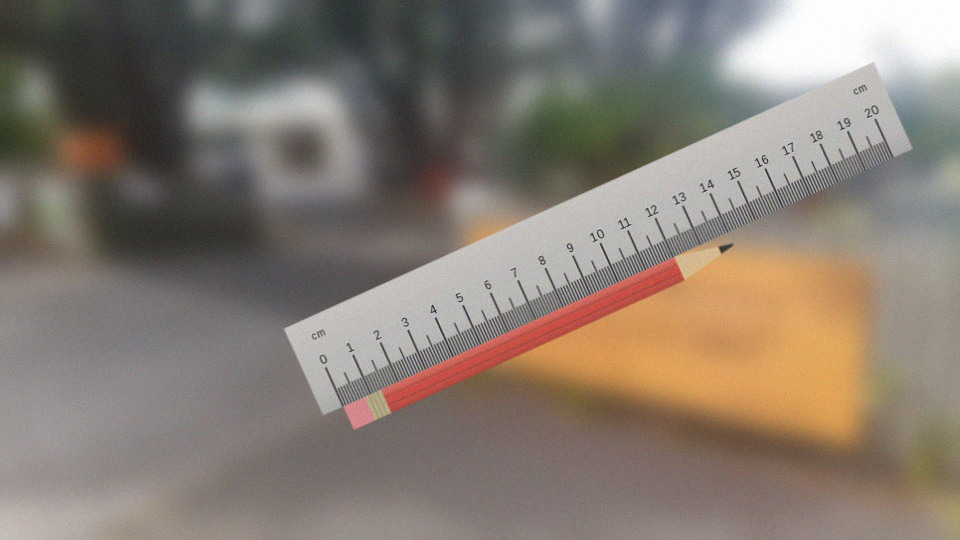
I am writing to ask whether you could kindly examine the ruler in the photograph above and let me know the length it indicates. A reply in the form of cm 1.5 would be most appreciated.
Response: cm 14
